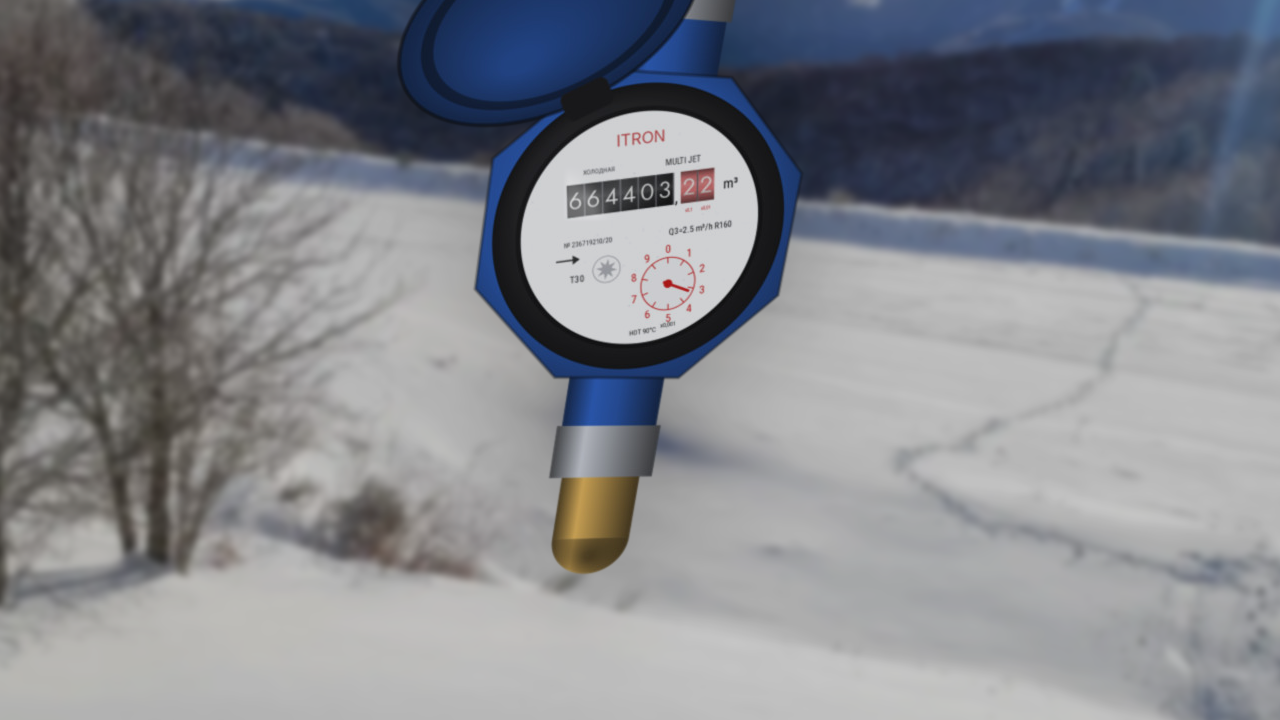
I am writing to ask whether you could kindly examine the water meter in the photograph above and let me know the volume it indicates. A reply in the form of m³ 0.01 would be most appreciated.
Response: m³ 664403.223
